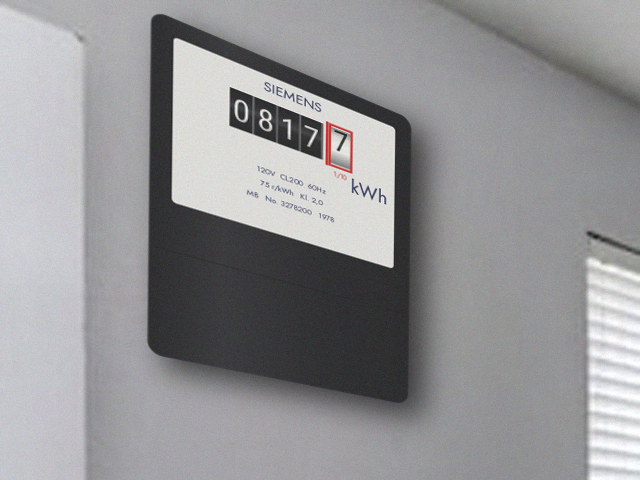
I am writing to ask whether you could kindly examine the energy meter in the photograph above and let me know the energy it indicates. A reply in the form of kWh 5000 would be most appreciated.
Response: kWh 817.7
